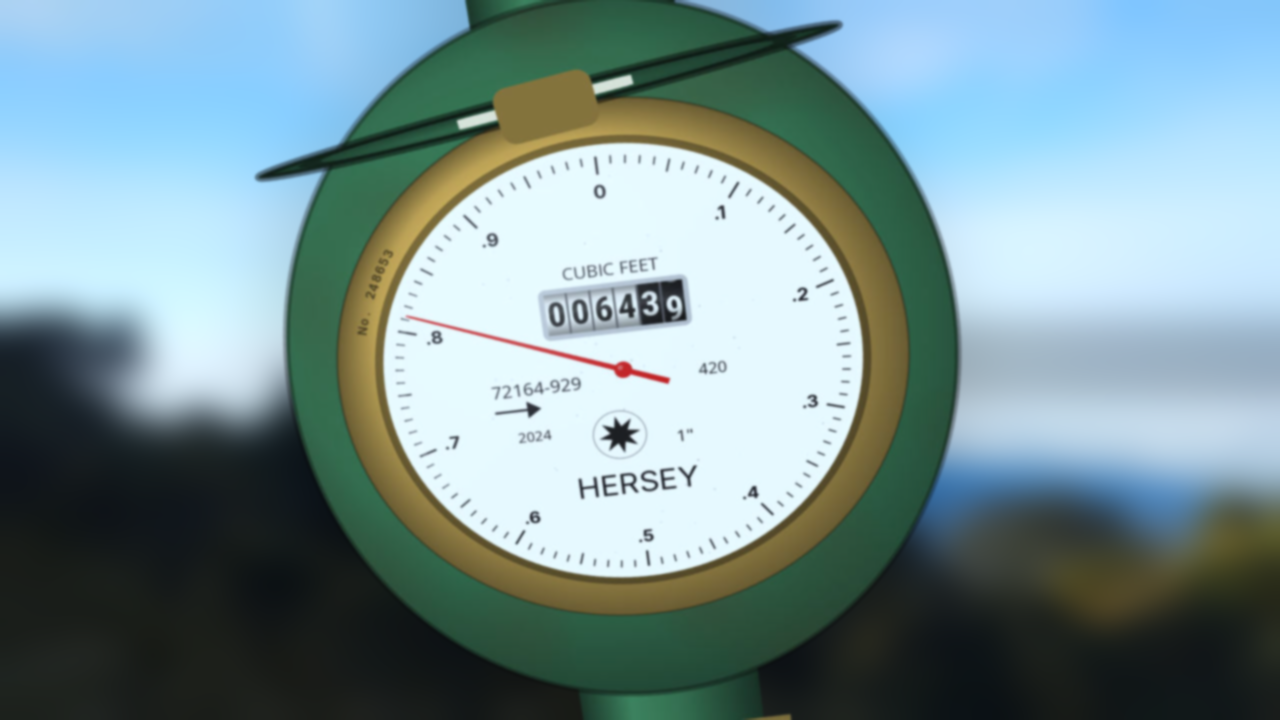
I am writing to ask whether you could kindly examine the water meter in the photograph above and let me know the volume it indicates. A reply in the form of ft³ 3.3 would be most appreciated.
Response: ft³ 6438.81
